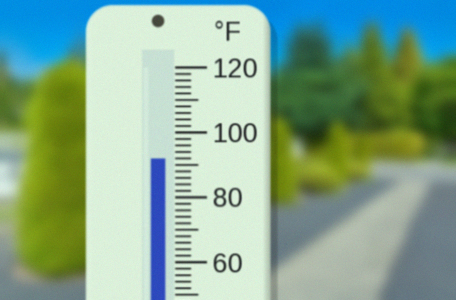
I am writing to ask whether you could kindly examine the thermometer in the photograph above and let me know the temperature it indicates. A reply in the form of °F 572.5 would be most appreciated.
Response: °F 92
